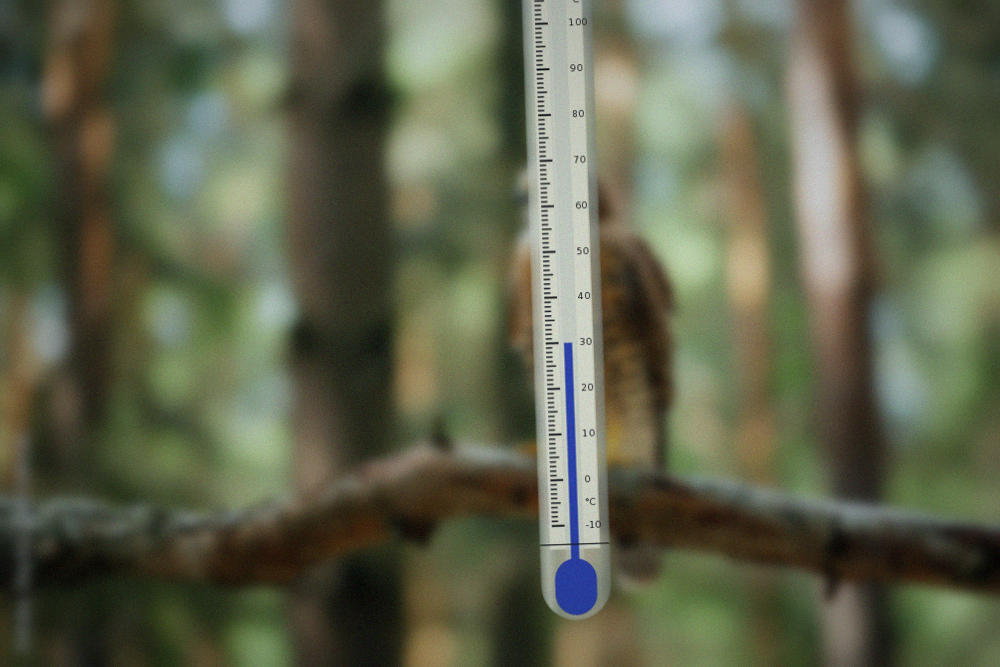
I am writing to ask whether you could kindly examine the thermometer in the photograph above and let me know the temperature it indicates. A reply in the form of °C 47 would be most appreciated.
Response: °C 30
